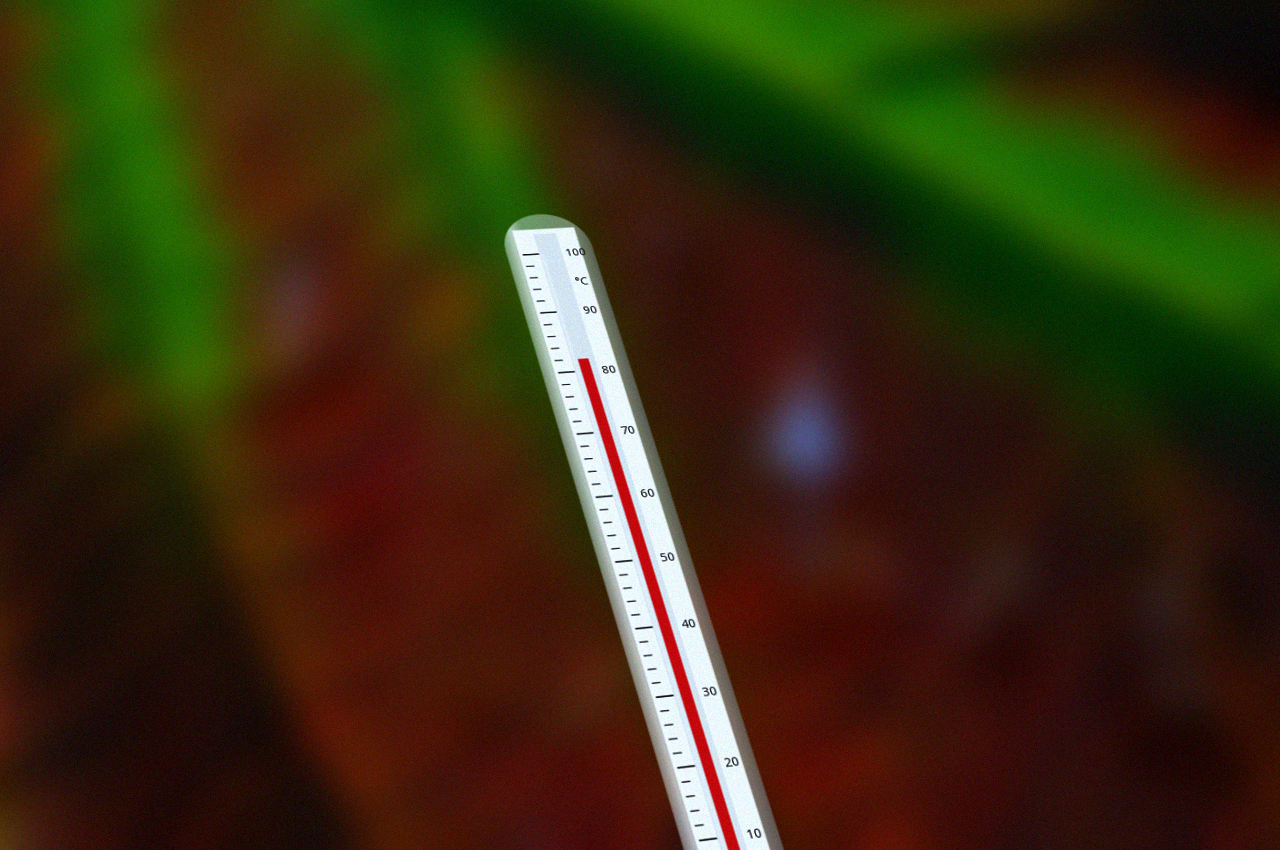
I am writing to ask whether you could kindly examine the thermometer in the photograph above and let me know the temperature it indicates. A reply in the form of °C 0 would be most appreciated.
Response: °C 82
